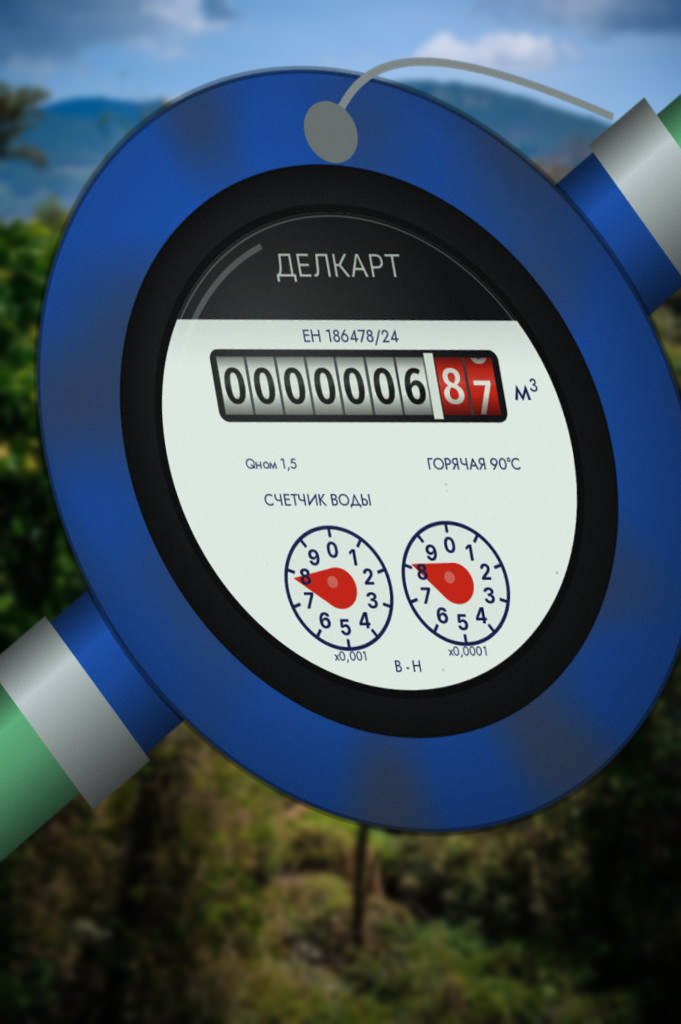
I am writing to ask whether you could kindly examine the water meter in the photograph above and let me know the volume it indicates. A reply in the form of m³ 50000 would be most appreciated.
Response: m³ 6.8678
